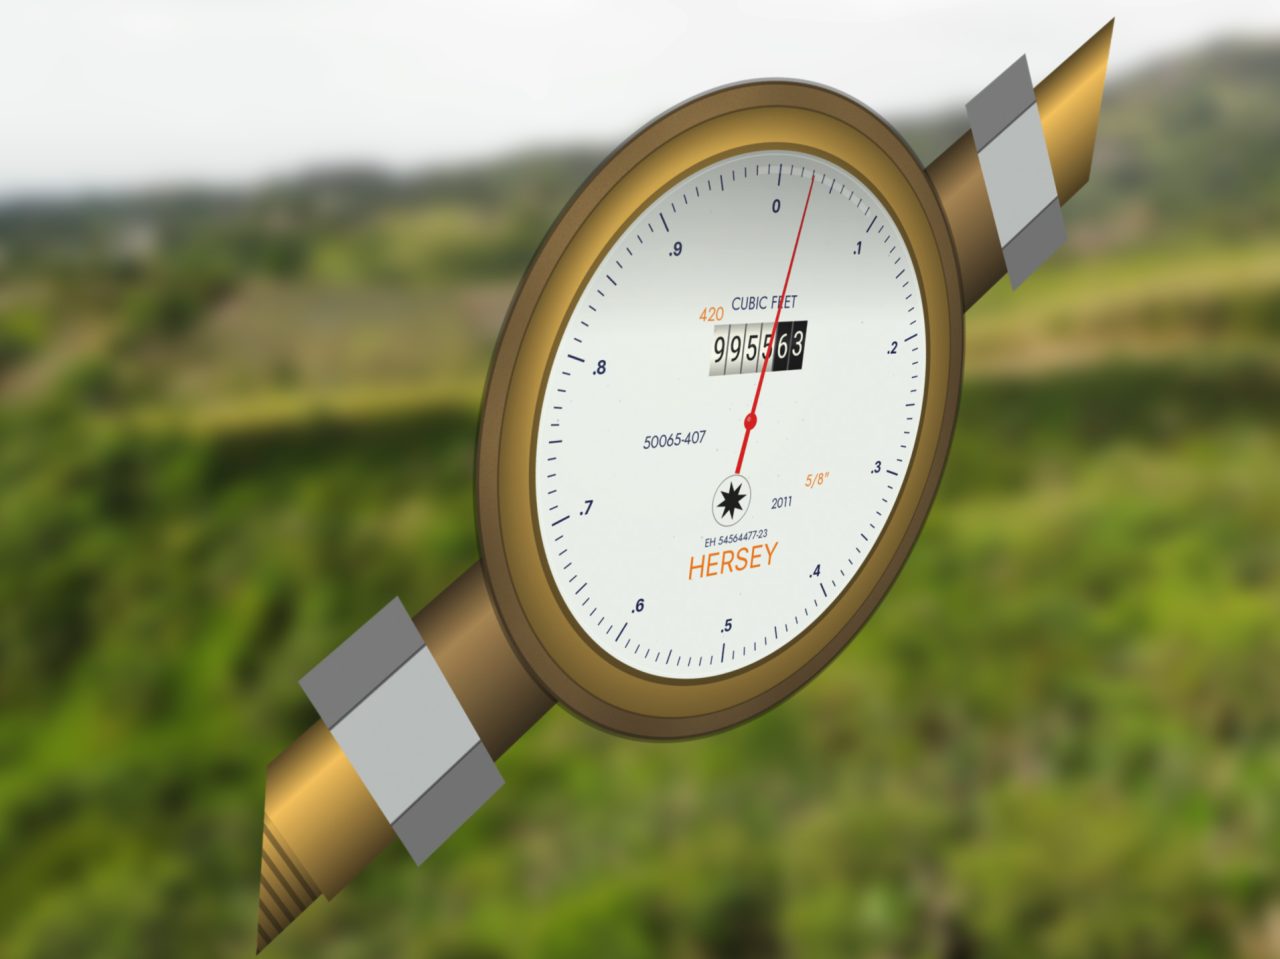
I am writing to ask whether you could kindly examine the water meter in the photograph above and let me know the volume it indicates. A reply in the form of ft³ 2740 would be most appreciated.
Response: ft³ 995563.03
